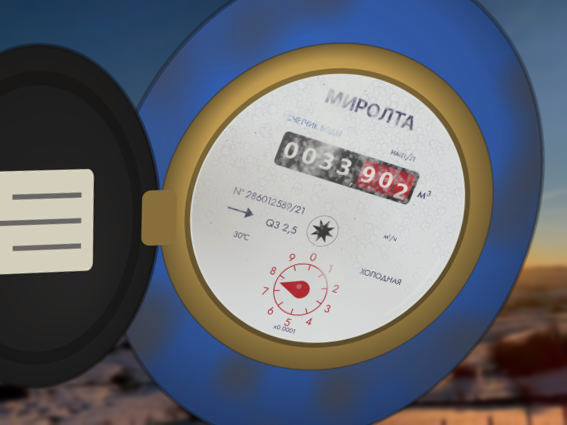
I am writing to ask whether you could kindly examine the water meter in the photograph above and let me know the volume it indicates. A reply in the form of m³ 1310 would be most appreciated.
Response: m³ 33.9017
